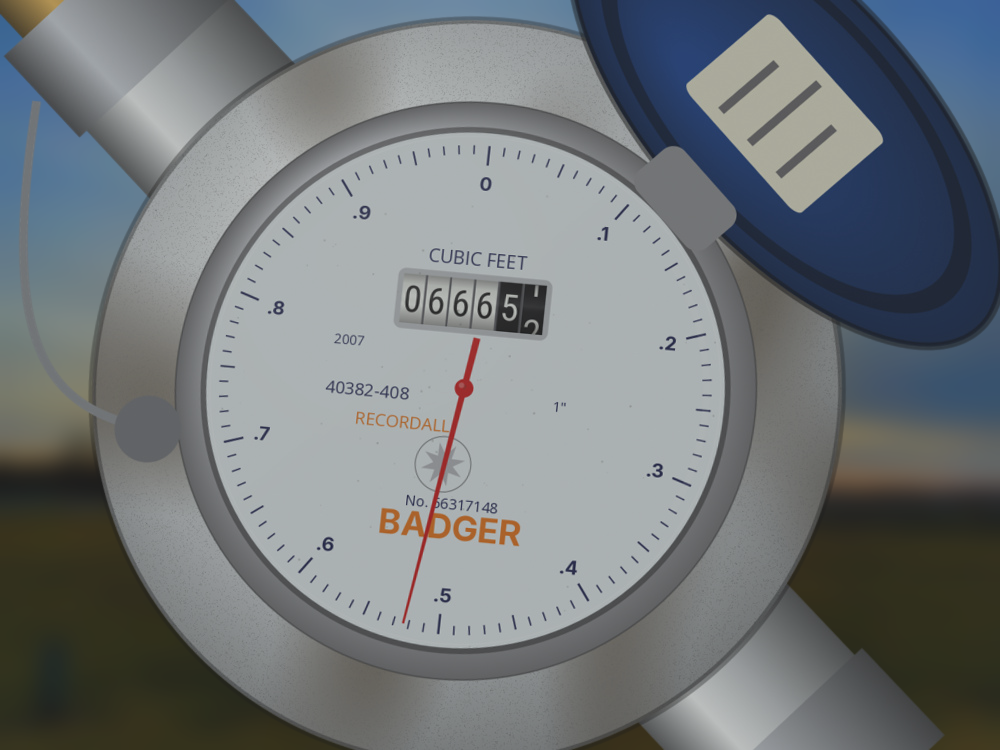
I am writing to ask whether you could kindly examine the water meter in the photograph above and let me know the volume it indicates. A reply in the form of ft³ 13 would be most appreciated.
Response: ft³ 66651.52
